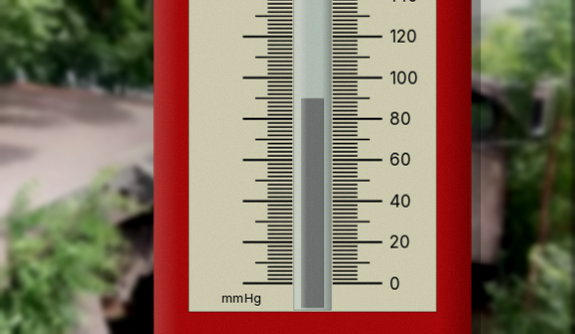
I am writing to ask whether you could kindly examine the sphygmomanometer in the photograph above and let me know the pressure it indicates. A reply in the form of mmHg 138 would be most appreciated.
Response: mmHg 90
